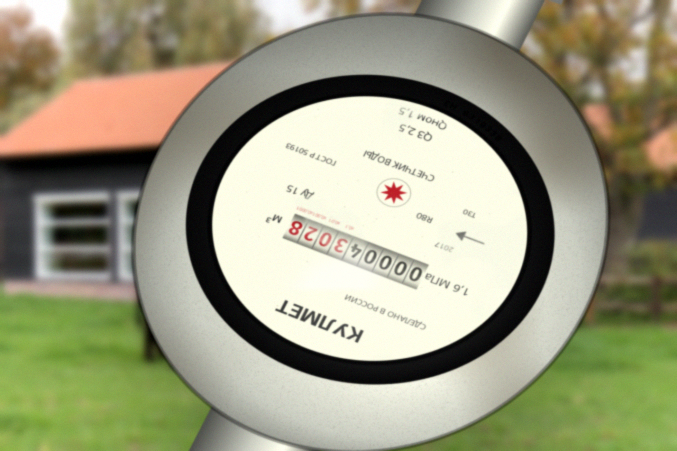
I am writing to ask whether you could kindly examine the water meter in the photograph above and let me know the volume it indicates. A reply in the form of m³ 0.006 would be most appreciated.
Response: m³ 4.3028
